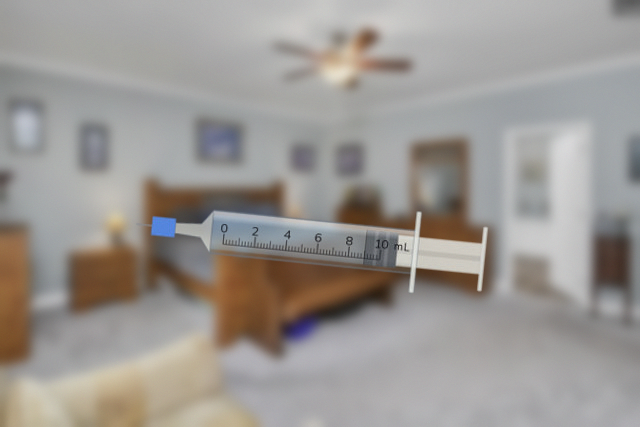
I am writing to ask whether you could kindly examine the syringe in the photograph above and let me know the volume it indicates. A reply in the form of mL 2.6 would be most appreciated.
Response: mL 9
